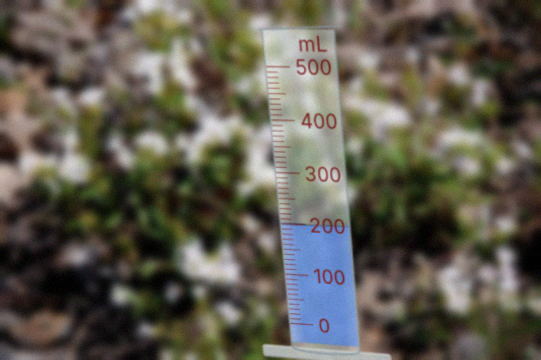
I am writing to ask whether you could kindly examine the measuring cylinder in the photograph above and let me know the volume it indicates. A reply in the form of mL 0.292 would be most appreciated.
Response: mL 200
